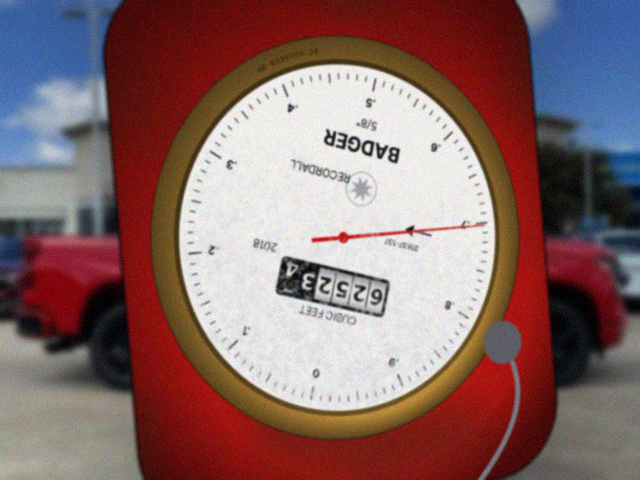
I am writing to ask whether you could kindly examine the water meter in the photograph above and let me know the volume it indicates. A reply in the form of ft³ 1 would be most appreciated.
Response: ft³ 625233.70
